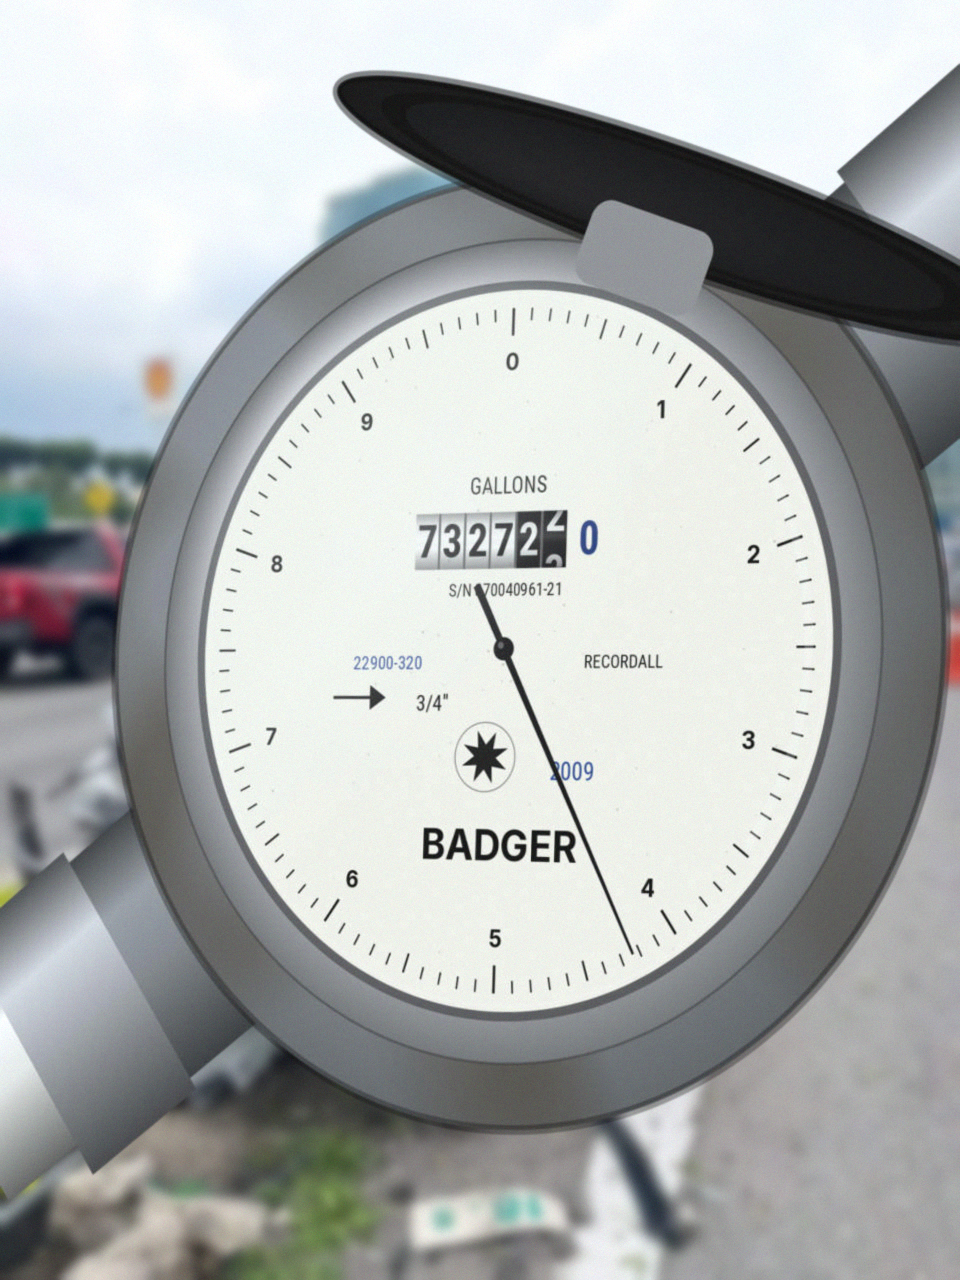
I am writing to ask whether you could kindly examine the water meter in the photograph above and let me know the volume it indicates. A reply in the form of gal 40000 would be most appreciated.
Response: gal 7327224.2
